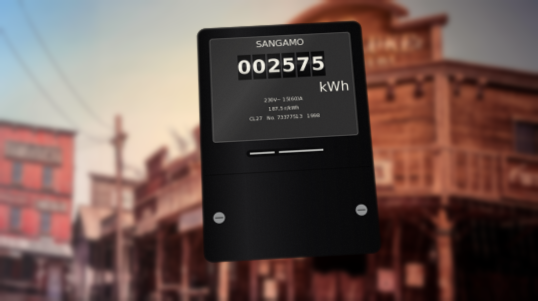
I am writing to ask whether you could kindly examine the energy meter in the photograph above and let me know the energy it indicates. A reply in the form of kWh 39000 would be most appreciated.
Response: kWh 2575
